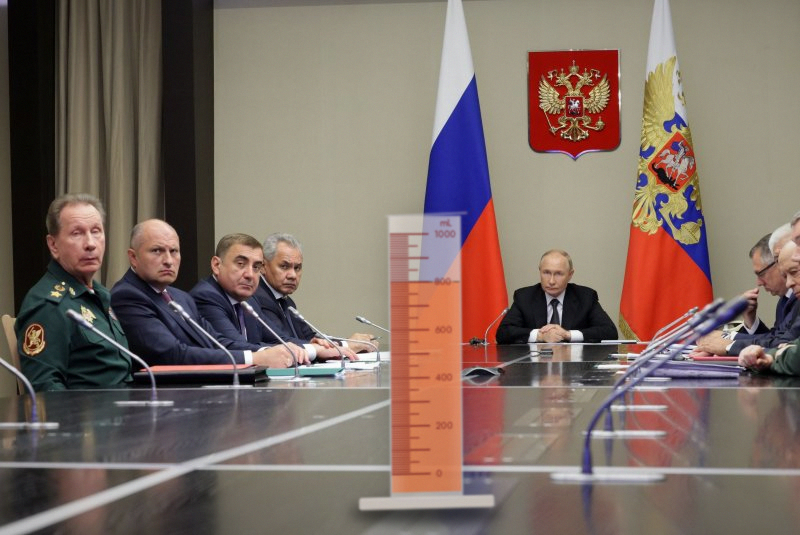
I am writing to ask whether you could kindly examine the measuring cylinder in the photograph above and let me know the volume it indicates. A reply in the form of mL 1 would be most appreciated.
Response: mL 800
